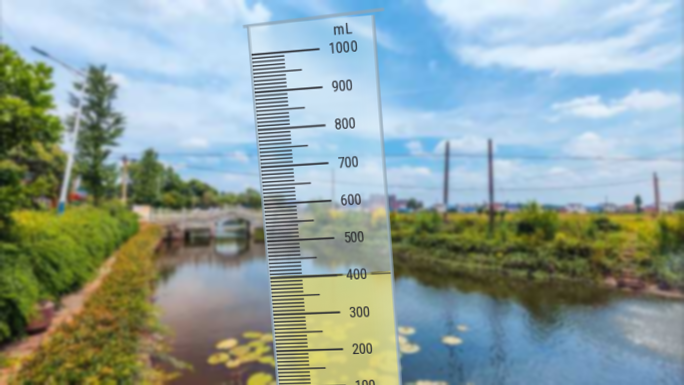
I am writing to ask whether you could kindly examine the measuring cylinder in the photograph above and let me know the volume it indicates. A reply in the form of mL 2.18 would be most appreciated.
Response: mL 400
